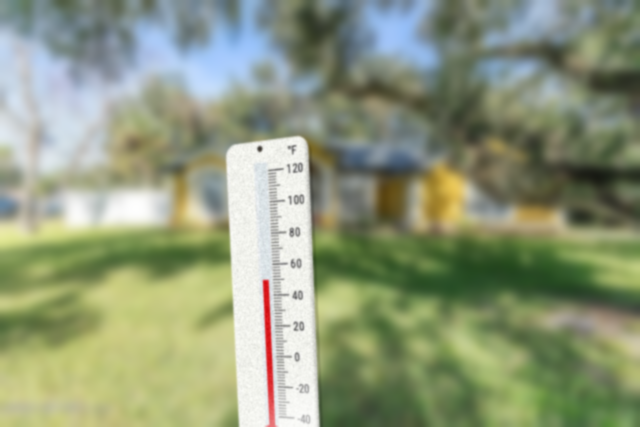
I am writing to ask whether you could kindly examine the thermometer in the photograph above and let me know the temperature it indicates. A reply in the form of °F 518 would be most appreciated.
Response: °F 50
